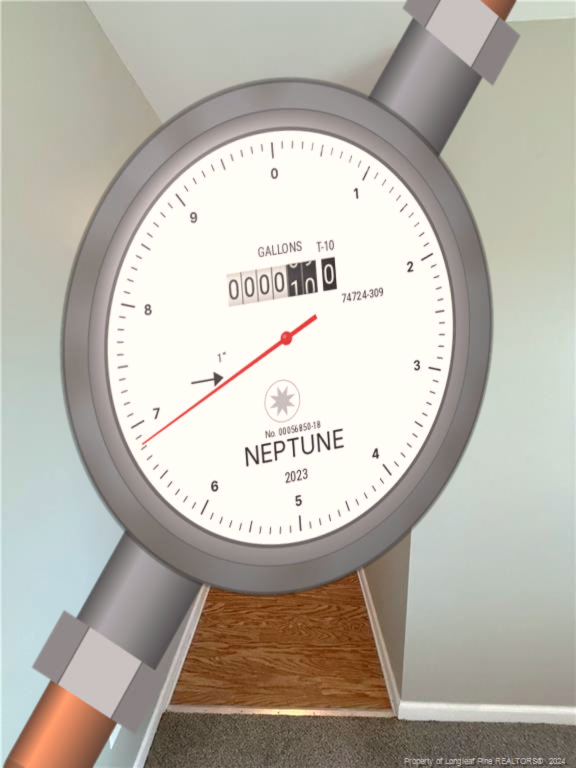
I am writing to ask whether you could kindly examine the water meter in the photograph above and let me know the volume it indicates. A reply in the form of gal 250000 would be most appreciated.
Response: gal 96.8
